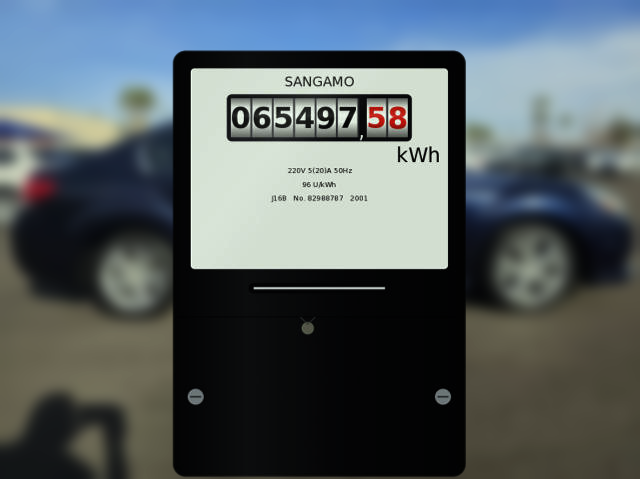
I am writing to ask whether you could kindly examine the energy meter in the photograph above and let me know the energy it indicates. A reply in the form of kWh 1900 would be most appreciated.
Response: kWh 65497.58
